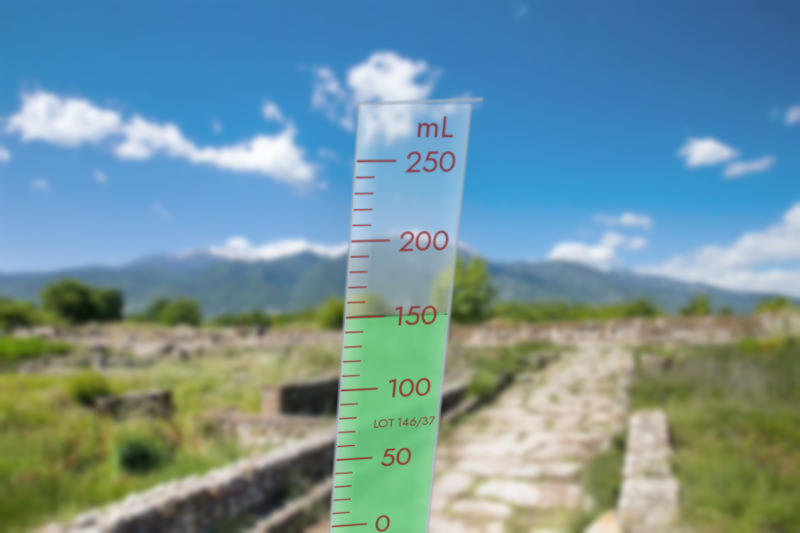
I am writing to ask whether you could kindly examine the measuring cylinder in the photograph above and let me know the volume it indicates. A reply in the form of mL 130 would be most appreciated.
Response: mL 150
